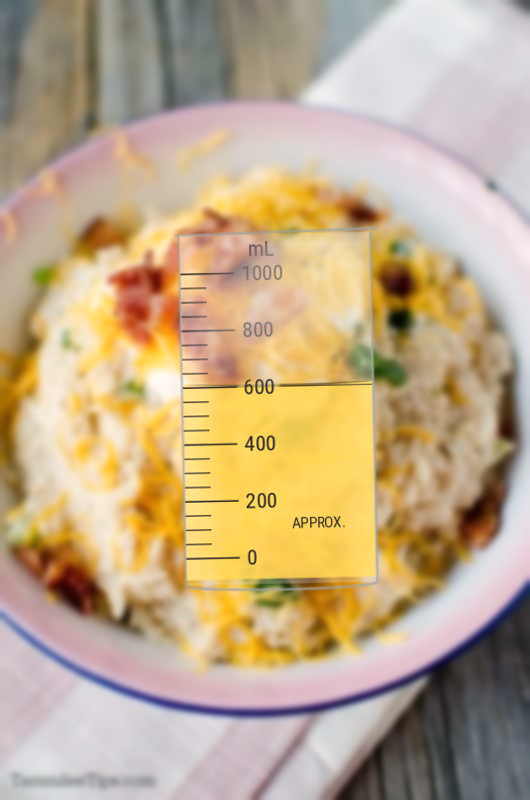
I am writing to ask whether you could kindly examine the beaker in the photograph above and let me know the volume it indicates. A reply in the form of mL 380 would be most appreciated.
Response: mL 600
